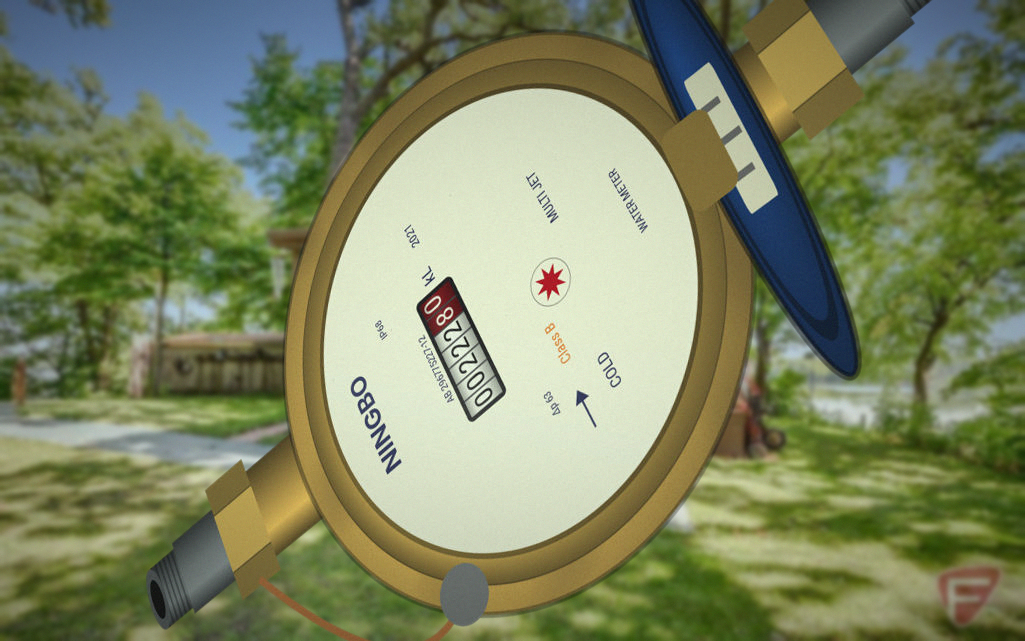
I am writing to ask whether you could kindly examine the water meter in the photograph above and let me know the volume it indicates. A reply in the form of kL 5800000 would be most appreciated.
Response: kL 222.80
